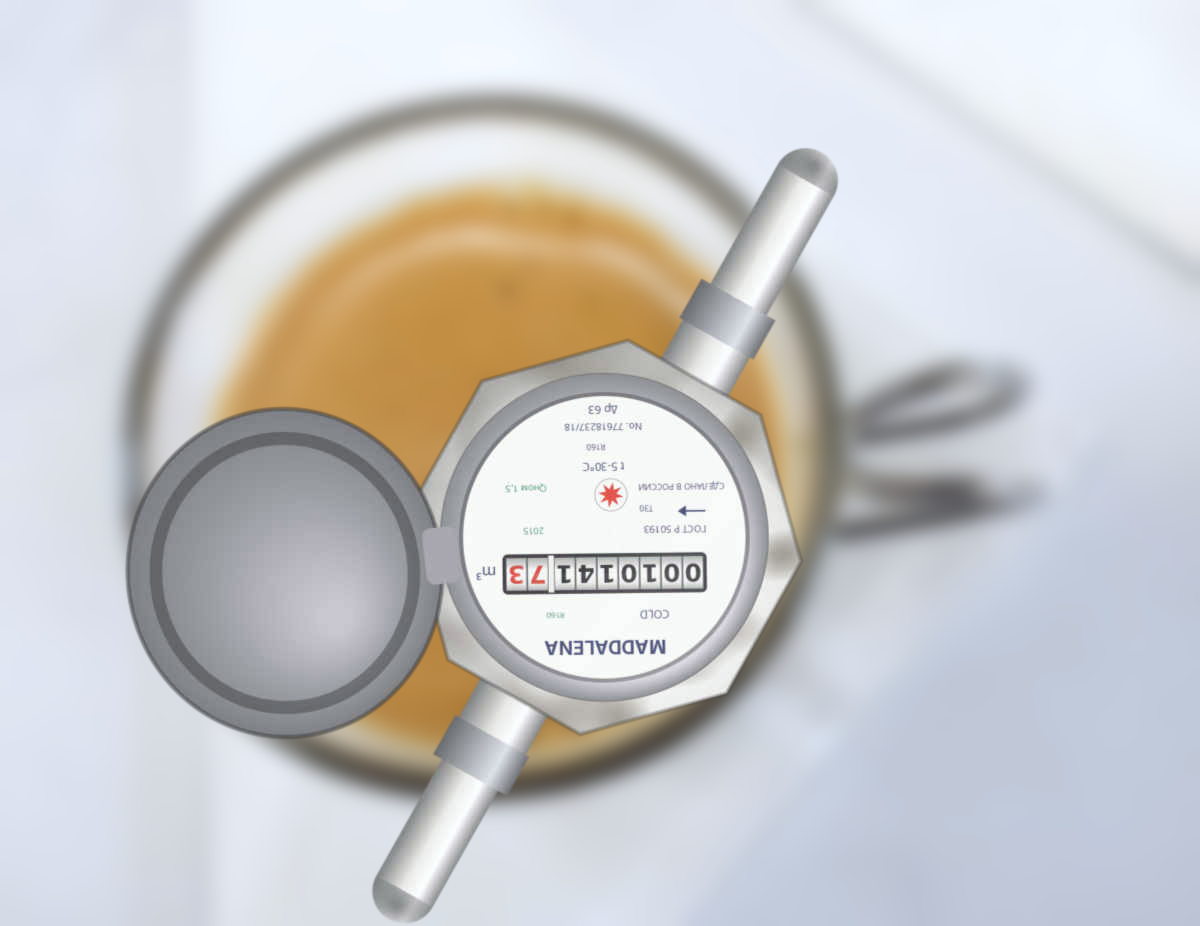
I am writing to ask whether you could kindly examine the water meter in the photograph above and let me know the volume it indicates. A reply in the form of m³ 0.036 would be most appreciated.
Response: m³ 10141.73
